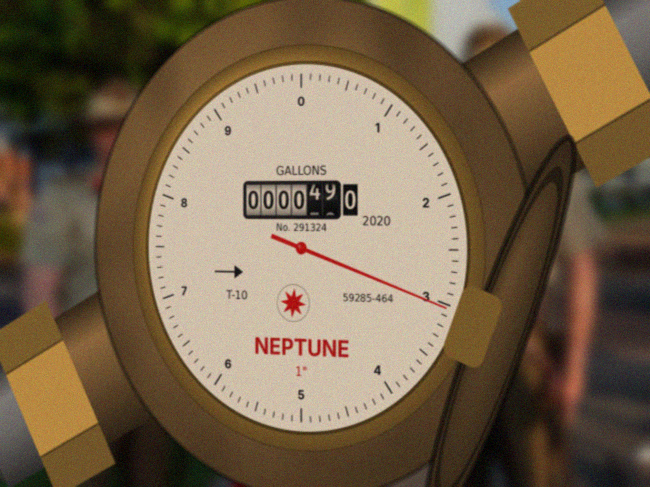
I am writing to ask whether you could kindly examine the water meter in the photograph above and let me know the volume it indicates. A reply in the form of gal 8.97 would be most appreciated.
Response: gal 493.0
